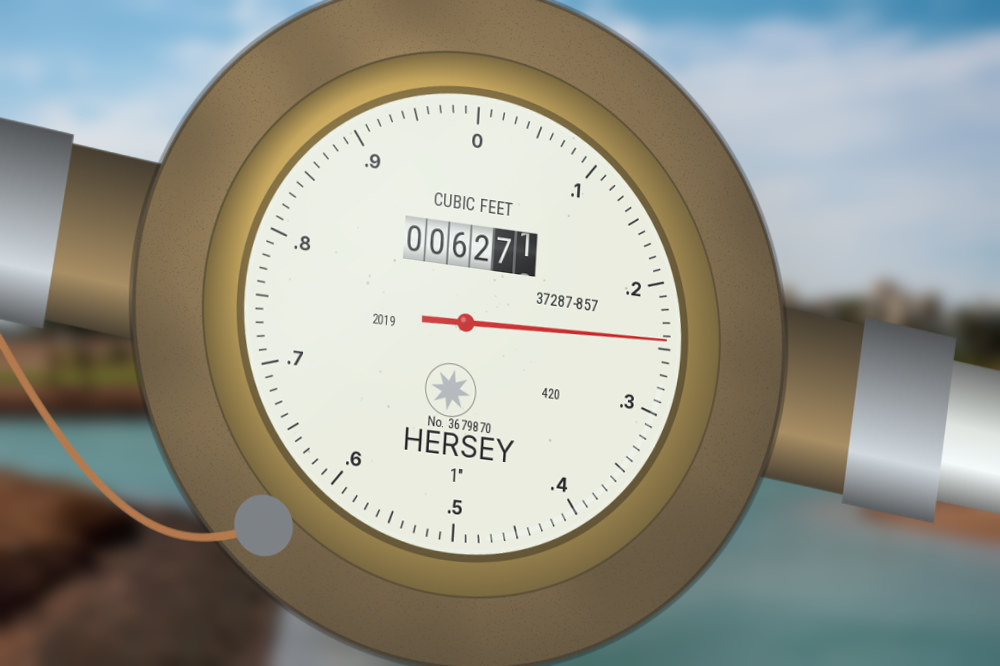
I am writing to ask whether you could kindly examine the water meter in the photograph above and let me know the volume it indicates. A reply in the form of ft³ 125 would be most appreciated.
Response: ft³ 6271.24
